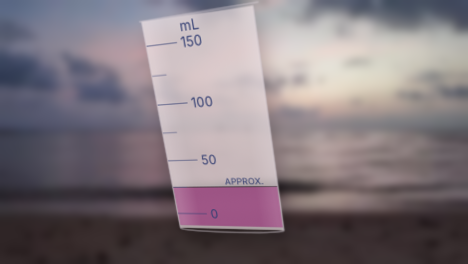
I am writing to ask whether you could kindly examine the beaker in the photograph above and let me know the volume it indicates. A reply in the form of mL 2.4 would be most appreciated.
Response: mL 25
